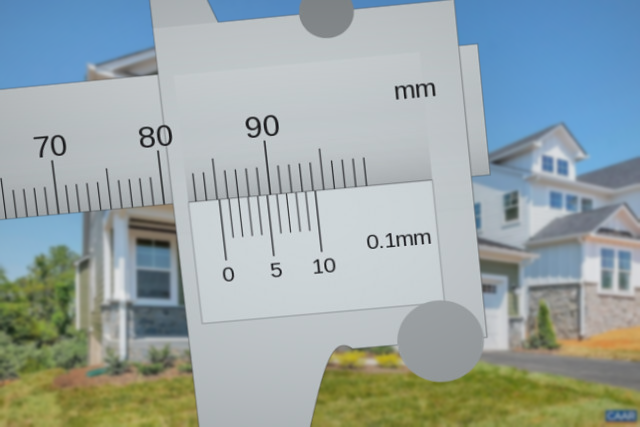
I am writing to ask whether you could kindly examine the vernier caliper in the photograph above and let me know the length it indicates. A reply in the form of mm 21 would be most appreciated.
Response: mm 85.2
